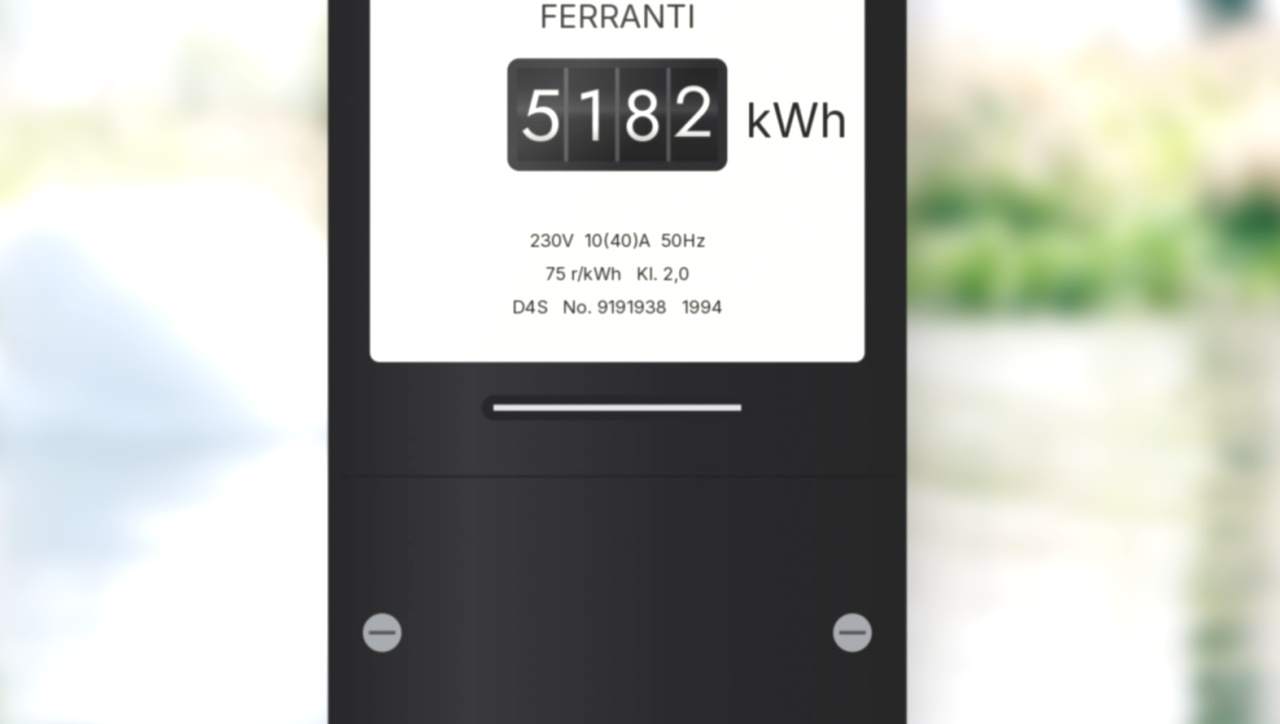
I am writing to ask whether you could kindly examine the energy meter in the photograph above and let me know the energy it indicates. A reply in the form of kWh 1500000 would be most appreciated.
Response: kWh 5182
